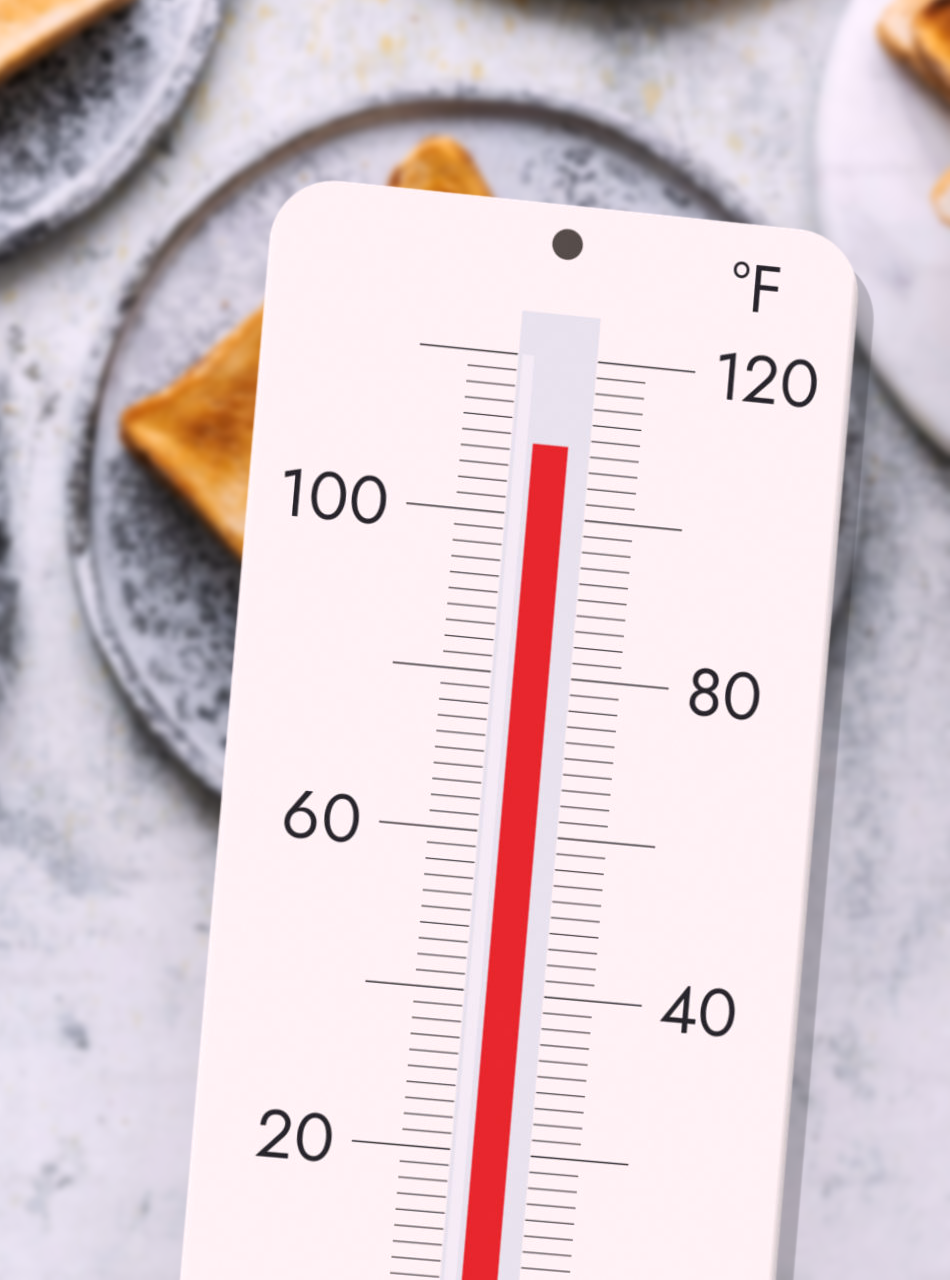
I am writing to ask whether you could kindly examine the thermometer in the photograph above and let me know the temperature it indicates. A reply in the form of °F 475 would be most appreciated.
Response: °F 109
